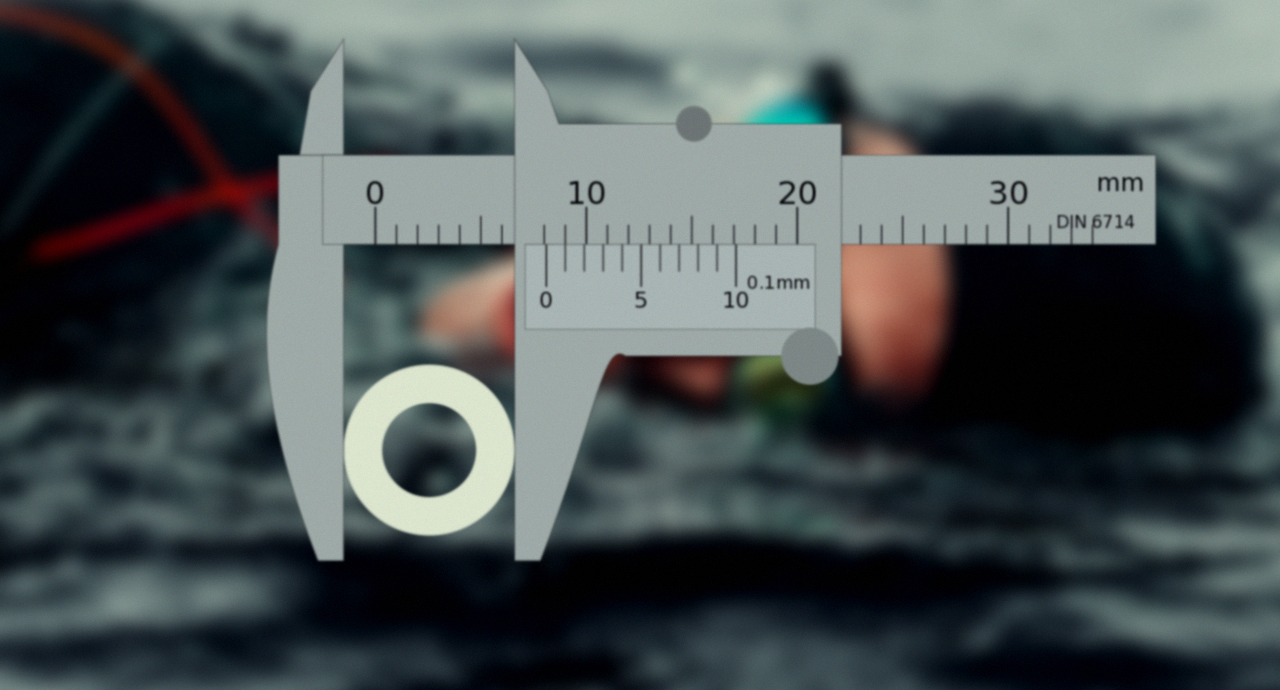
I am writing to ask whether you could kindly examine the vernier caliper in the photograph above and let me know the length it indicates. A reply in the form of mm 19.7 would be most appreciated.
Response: mm 8.1
